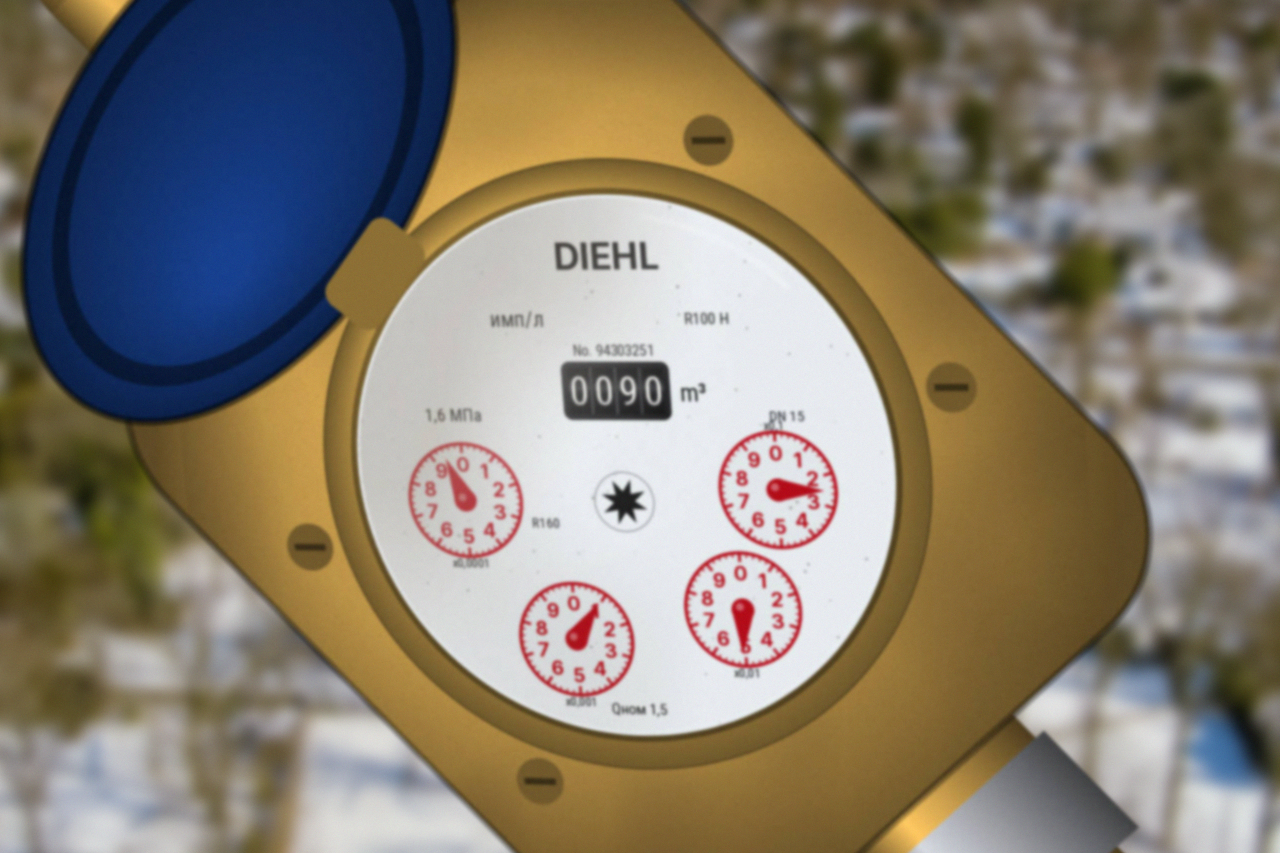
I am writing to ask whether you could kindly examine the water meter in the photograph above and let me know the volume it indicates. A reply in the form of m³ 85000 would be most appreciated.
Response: m³ 90.2509
